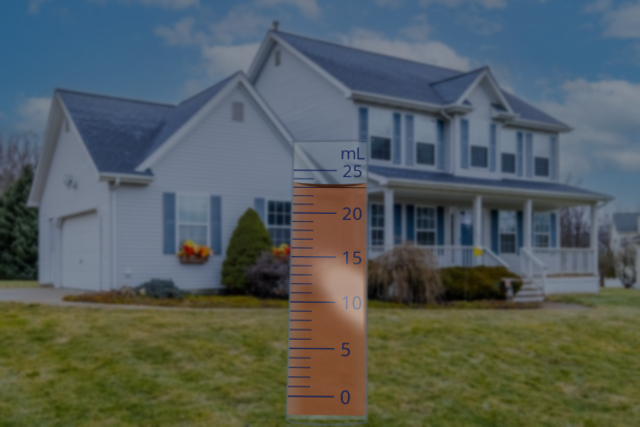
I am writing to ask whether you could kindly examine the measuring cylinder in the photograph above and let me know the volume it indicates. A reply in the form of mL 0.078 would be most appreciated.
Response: mL 23
